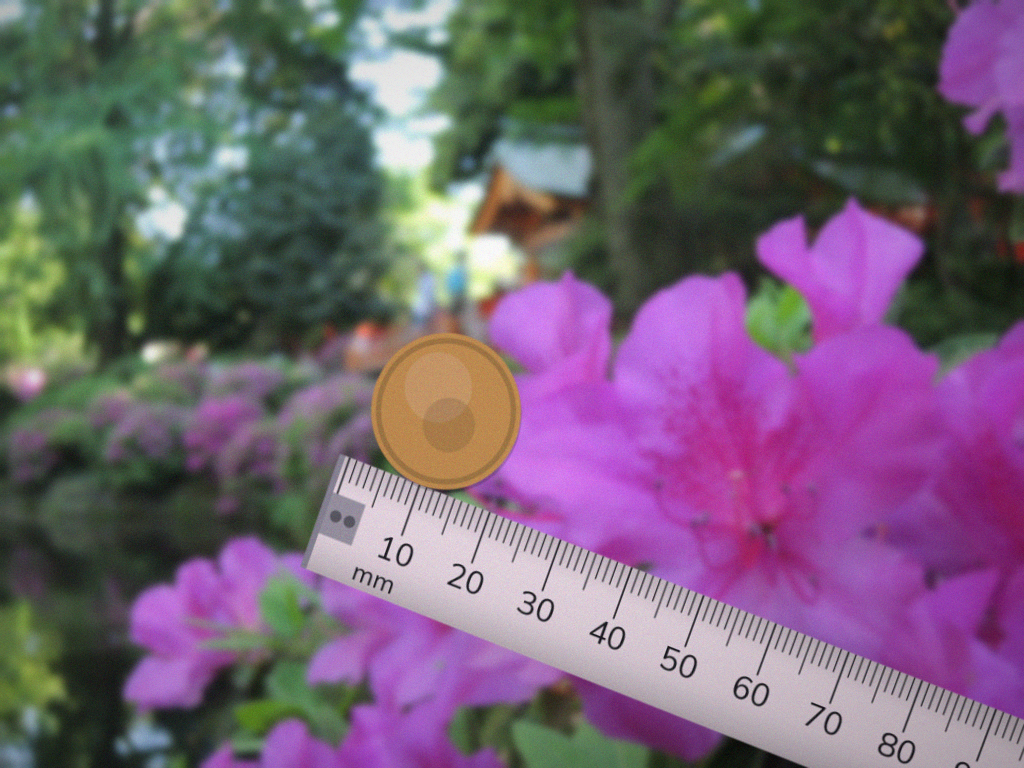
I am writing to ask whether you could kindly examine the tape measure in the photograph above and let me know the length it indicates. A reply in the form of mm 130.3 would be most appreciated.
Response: mm 20
